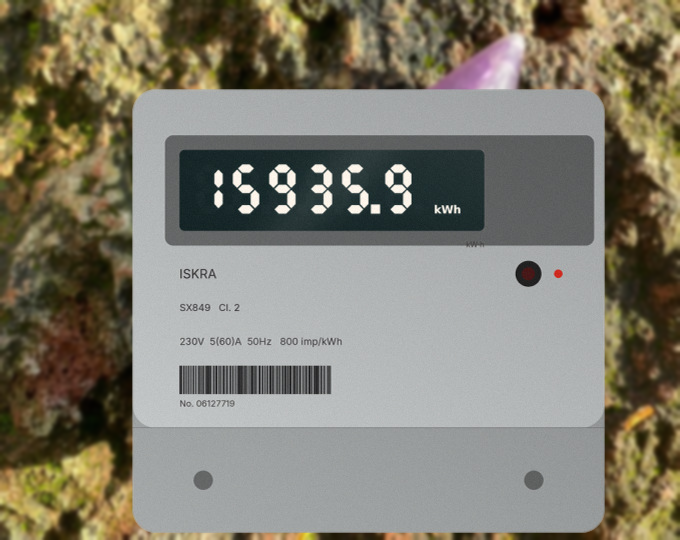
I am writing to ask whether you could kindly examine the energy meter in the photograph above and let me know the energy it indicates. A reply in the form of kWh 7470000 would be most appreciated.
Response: kWh 15935.9
